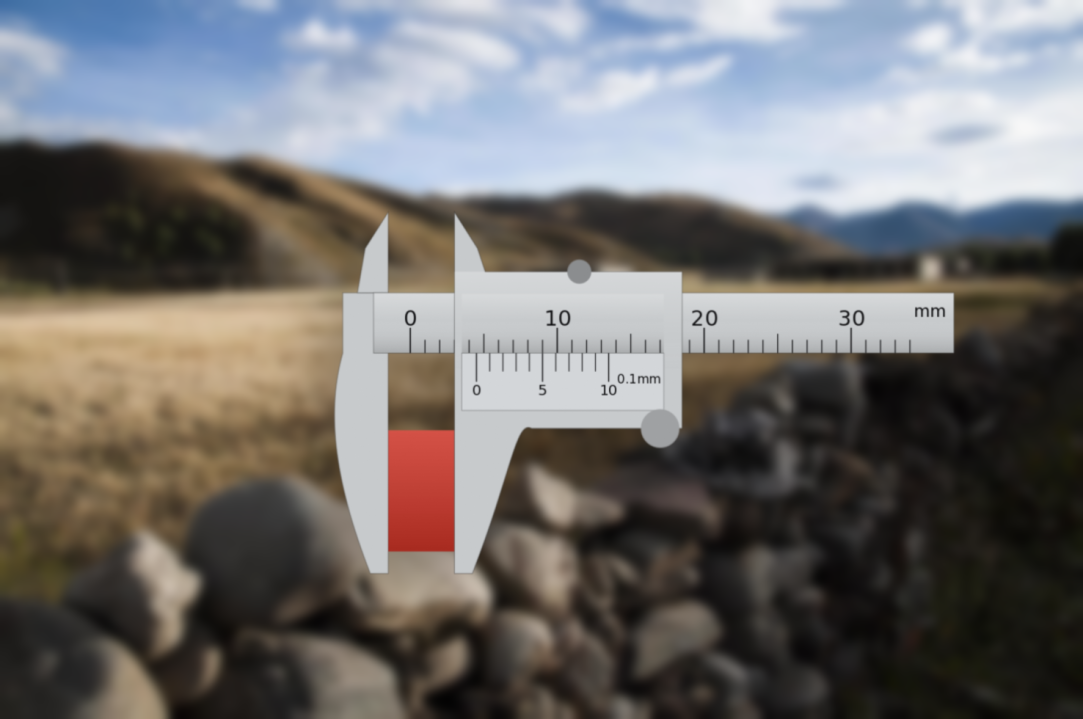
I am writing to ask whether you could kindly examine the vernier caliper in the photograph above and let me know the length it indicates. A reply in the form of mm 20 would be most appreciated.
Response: mm 4.5
